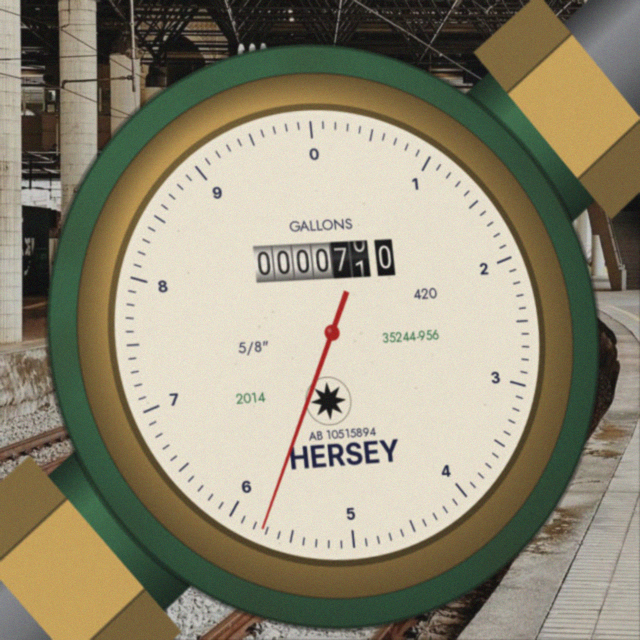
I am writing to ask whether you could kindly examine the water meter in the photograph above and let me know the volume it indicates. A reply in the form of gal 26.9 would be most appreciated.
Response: gal 705.7
